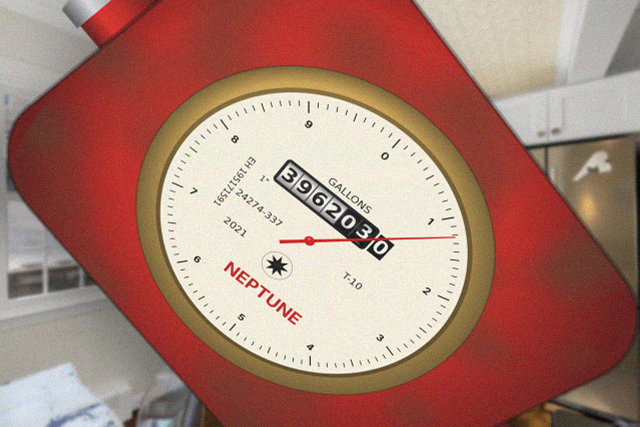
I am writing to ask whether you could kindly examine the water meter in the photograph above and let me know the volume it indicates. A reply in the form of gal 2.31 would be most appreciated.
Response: gal 3962031.2
